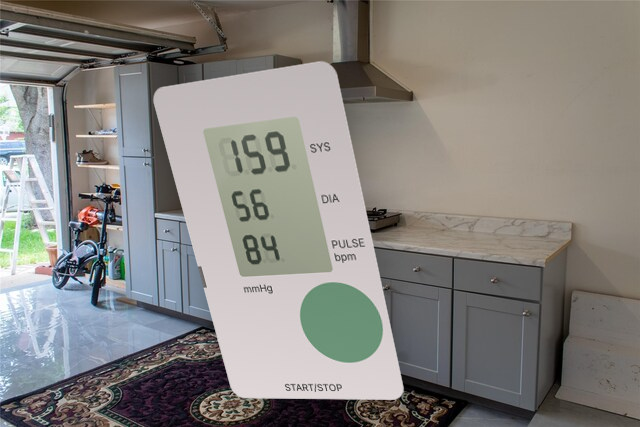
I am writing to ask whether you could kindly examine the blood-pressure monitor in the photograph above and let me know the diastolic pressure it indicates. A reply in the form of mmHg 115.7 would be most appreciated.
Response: mmHg 56
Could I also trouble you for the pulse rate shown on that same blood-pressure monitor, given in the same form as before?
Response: bpm 84
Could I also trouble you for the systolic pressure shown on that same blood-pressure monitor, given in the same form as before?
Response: mmHg 159
